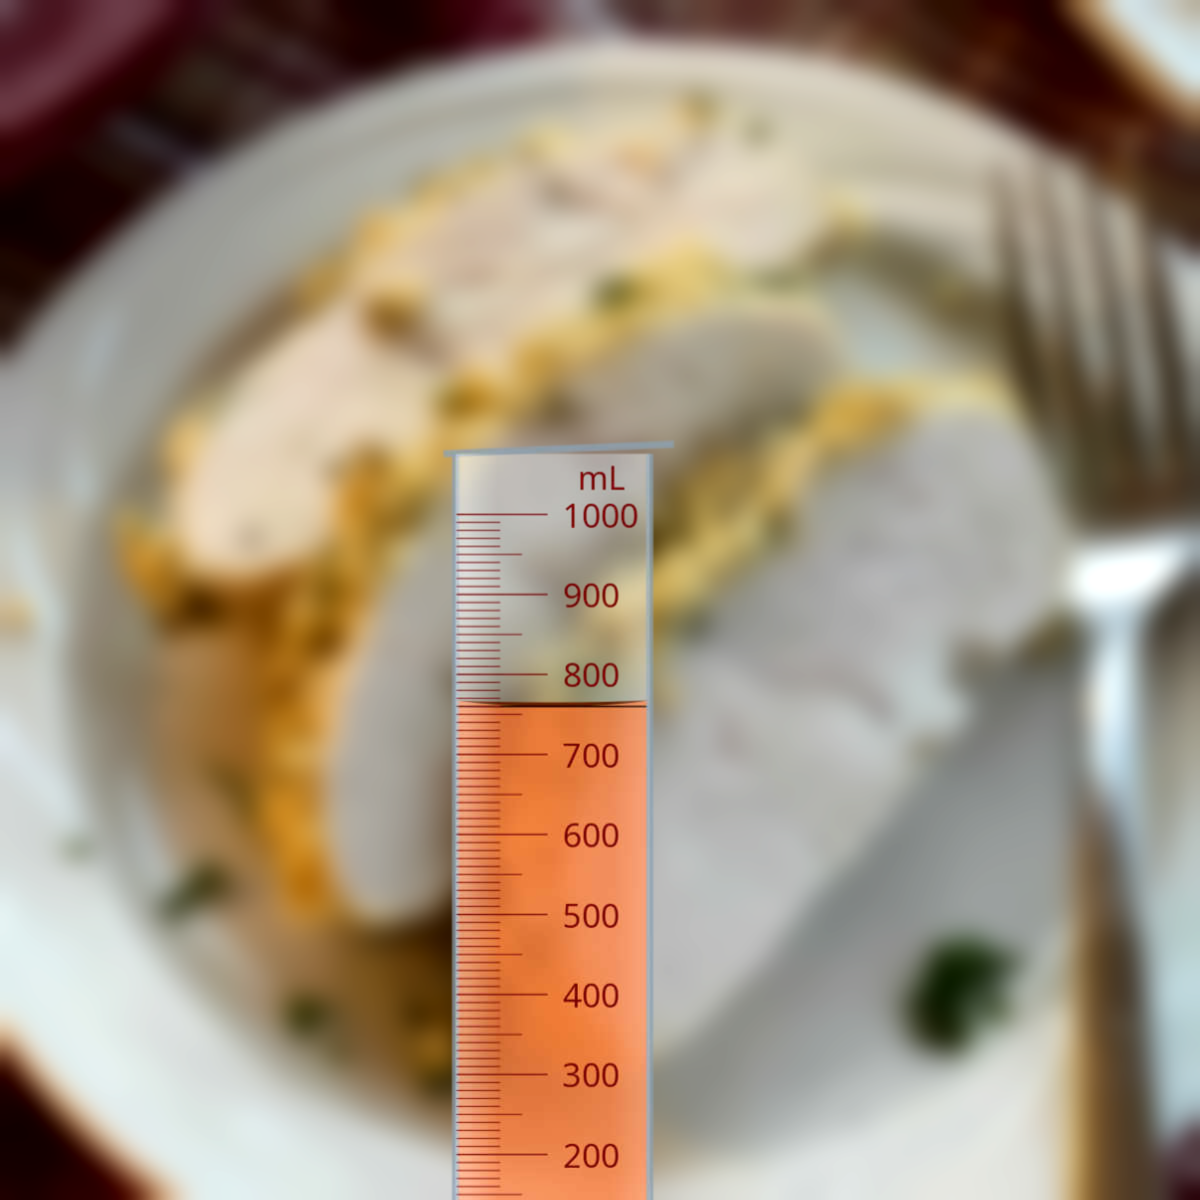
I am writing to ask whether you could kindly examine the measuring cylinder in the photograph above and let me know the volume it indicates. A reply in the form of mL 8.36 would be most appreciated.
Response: mL 760
